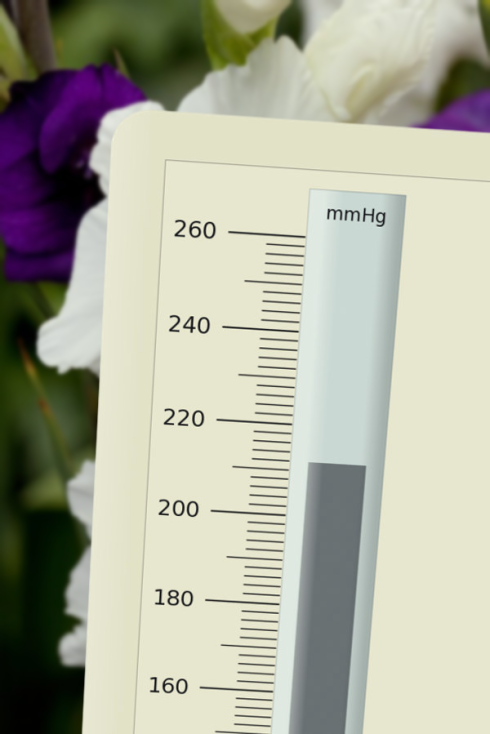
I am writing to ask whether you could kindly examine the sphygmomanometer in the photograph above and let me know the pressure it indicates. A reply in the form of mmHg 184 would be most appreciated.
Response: mmHg 212
